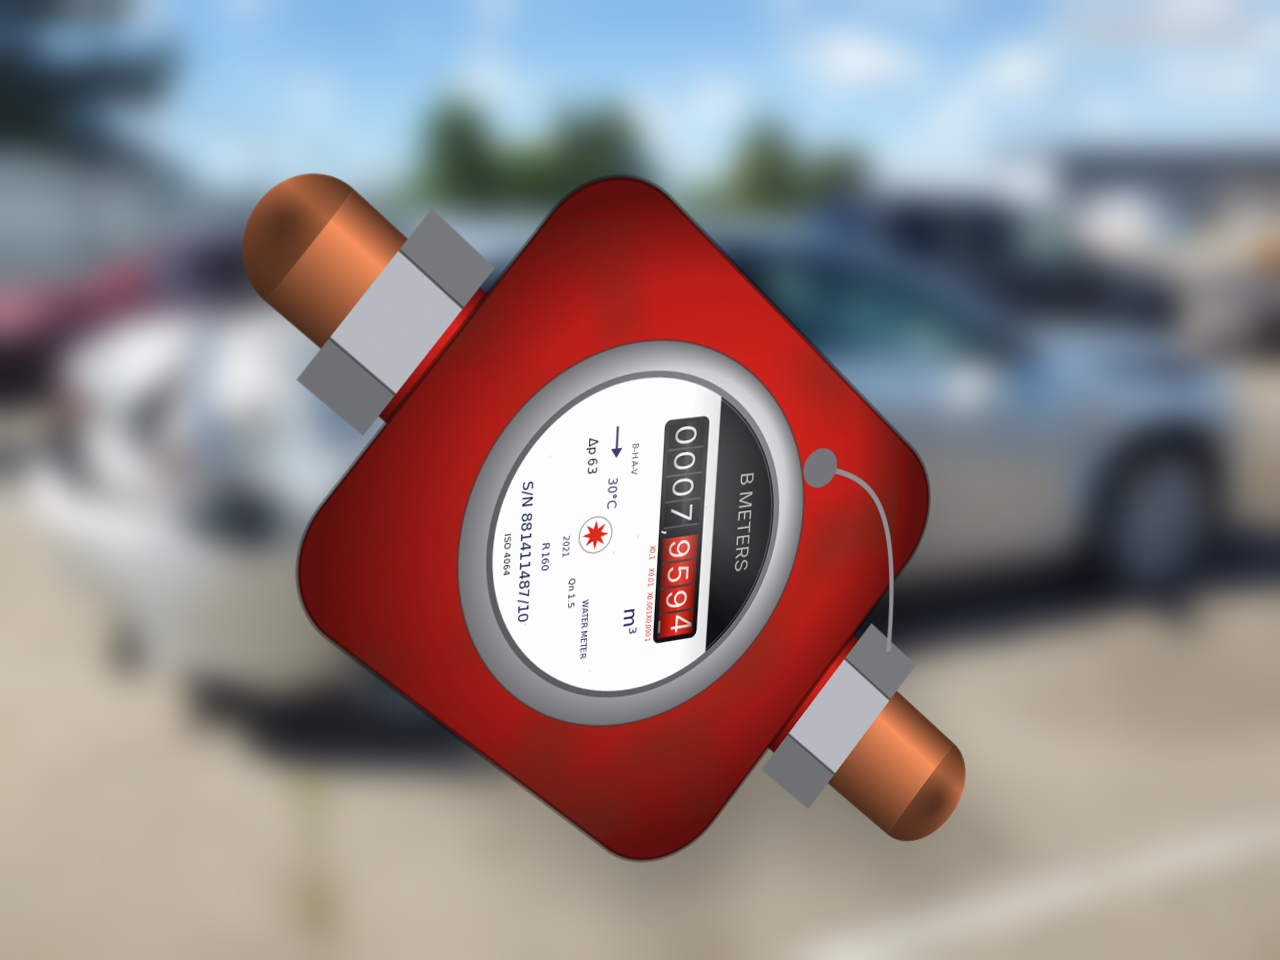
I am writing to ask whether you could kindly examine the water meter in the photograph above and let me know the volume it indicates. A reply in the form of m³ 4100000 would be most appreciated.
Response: m³ 7.9594
